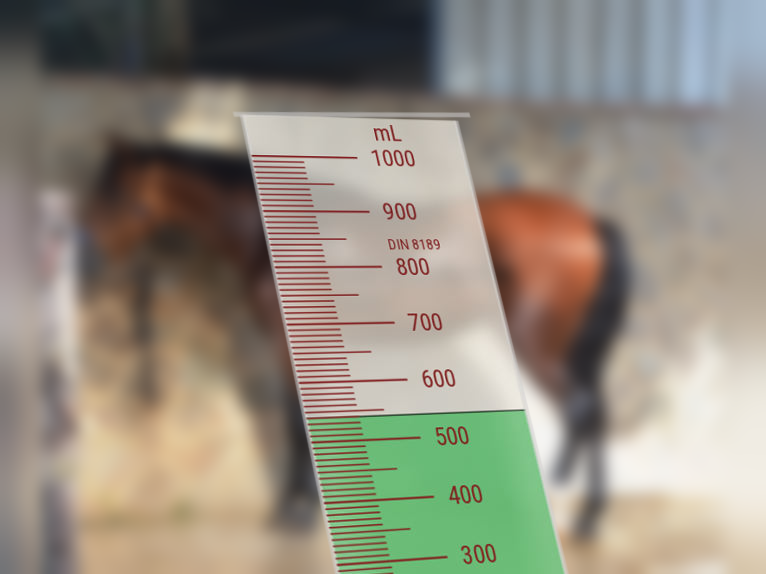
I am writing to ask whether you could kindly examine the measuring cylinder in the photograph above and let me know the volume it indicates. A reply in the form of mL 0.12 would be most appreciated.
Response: mL 540
